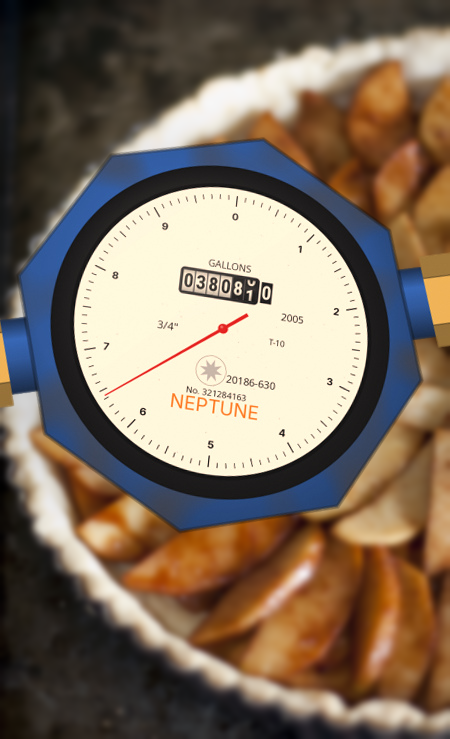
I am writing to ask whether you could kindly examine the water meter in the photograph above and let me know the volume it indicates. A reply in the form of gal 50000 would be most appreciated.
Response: gal 380806.4
